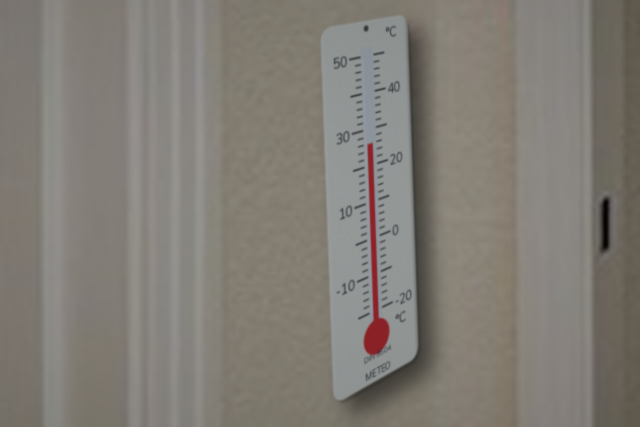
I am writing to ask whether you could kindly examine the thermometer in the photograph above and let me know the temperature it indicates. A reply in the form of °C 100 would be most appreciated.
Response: °C 26
